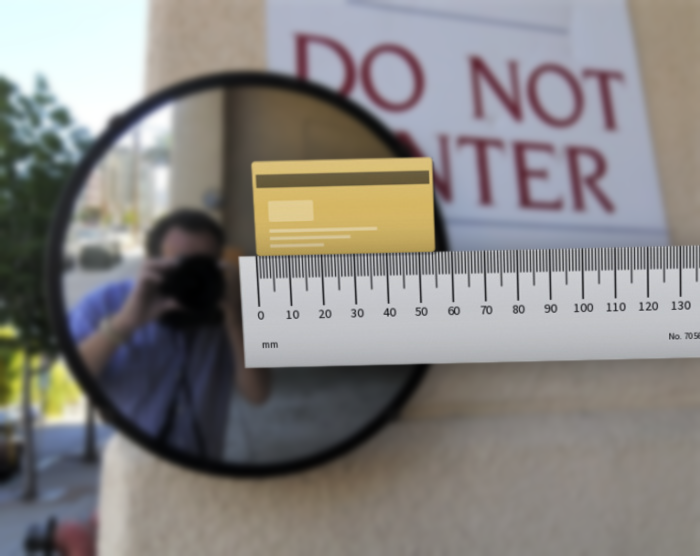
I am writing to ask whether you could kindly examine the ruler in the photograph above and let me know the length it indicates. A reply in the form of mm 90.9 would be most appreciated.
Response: mm 55
